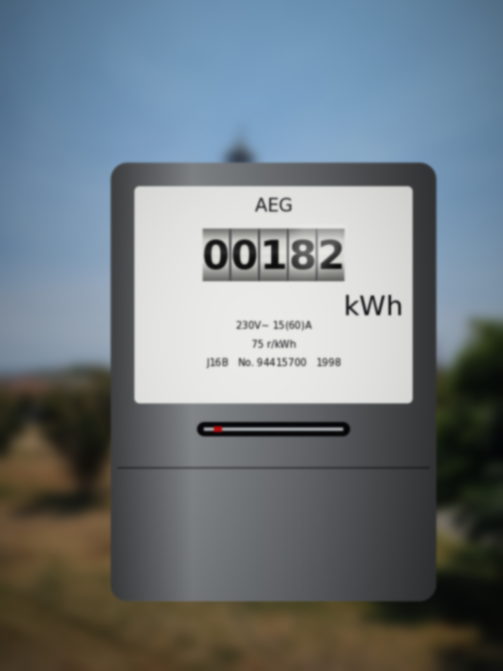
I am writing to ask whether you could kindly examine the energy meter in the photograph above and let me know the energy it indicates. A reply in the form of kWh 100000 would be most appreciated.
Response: kWh 182
